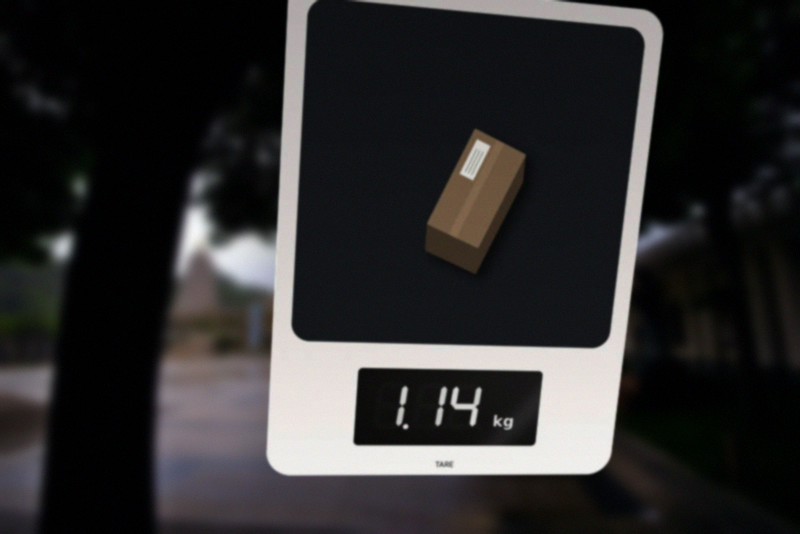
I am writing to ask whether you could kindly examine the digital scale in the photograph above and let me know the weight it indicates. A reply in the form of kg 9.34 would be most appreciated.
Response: kg 1.14
